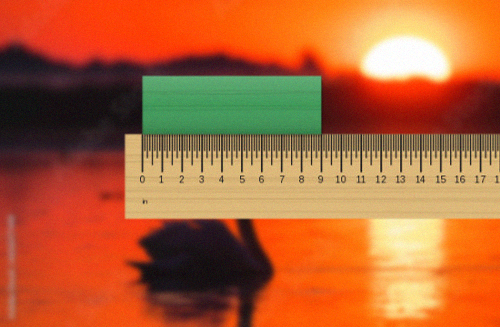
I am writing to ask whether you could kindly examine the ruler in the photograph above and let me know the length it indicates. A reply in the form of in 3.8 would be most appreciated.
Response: in 9
